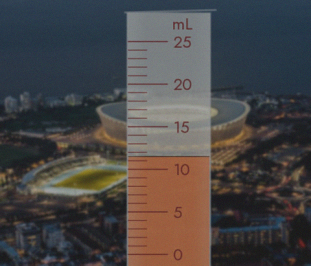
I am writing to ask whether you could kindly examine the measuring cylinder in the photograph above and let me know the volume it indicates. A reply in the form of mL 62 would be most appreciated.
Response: mL 11.5
